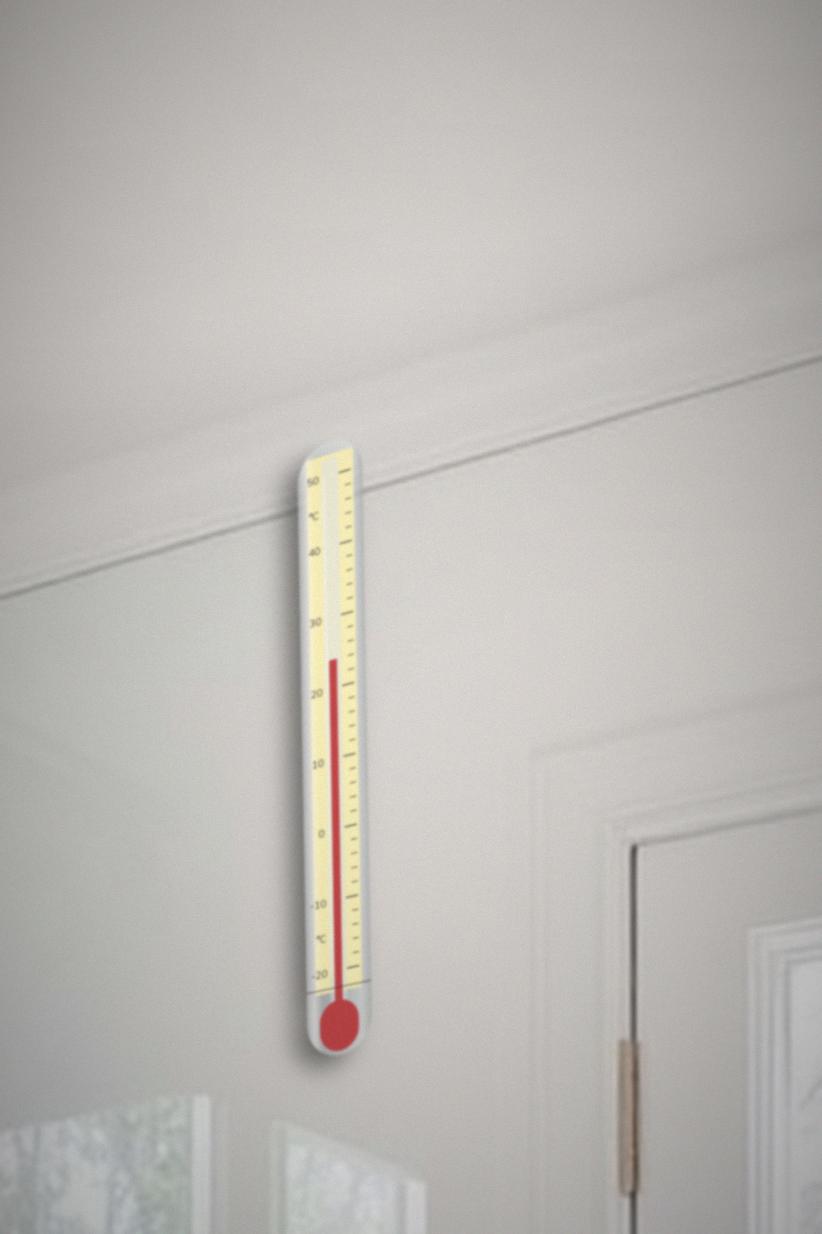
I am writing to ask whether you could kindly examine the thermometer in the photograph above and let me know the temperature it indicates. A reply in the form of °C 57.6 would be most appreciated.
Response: °C 24
